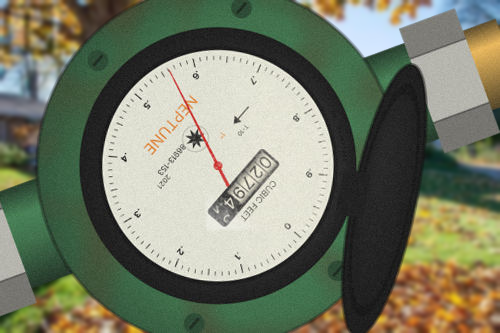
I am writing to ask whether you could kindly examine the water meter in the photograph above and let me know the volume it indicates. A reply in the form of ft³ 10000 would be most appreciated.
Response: ft³ 27943.56
